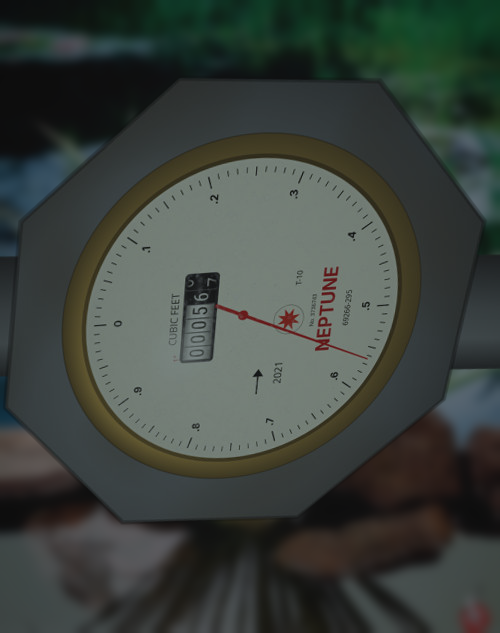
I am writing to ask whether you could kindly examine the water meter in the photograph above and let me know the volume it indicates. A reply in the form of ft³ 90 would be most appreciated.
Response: ft³ 566.56
